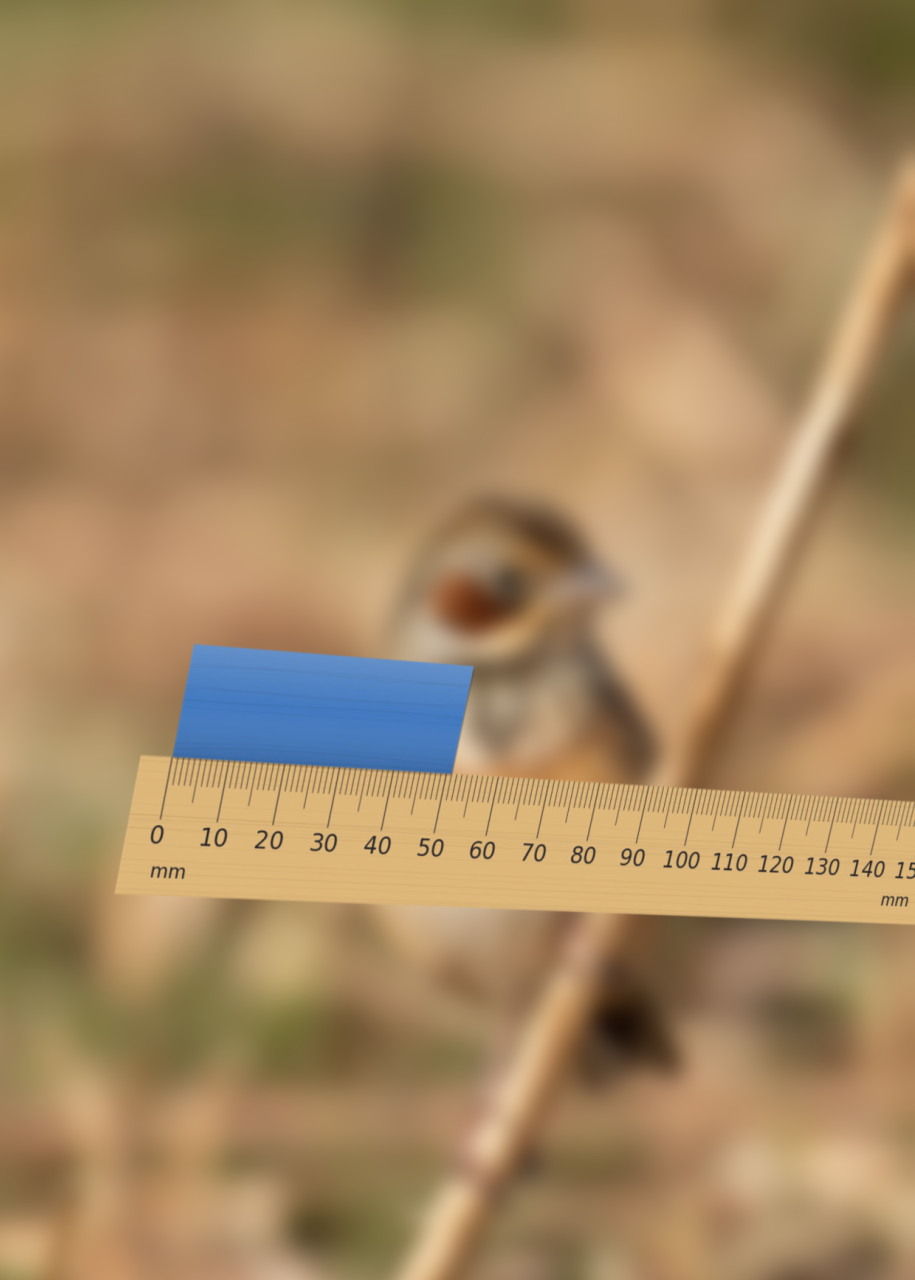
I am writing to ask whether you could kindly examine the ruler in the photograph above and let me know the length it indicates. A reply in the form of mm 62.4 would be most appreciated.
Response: mm 51
